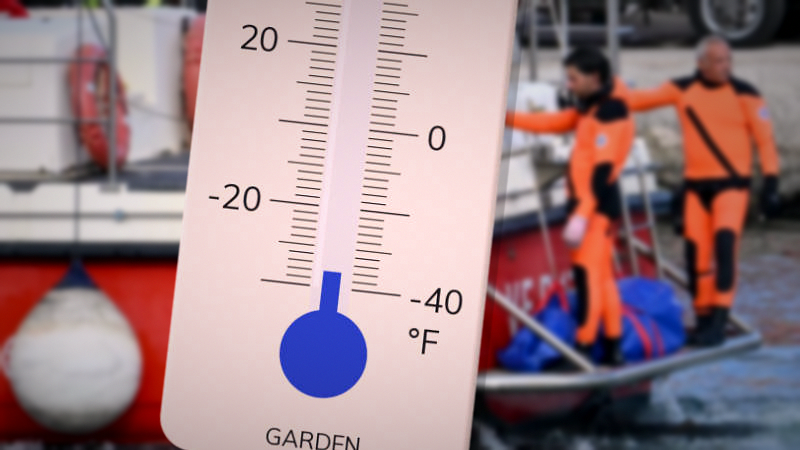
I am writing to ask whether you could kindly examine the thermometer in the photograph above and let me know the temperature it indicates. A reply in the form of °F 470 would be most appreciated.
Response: °F -36
